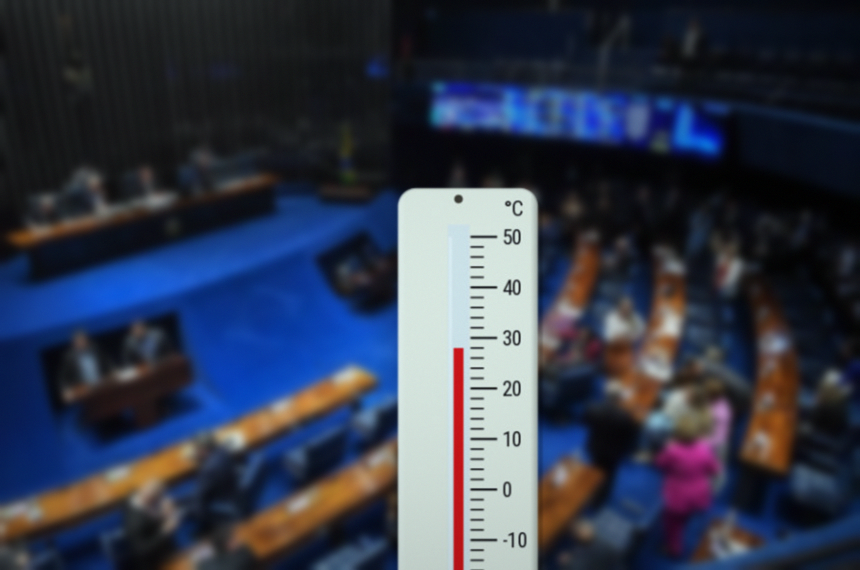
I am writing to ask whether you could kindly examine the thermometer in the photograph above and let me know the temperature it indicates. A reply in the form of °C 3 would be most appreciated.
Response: °C 28
